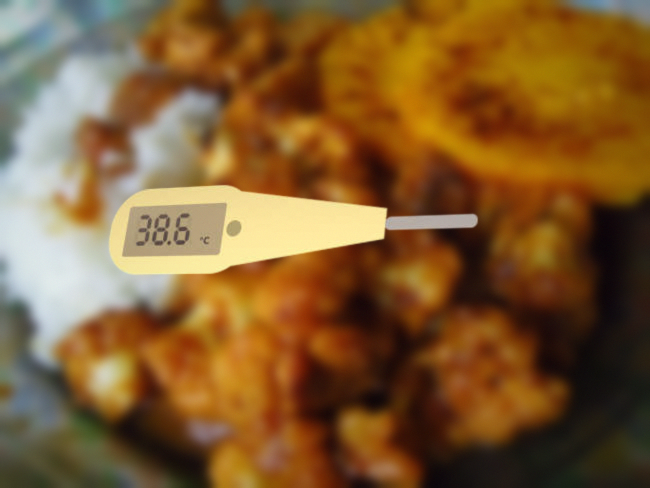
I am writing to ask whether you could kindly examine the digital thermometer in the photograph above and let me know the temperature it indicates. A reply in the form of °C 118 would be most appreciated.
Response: °C 38.6
